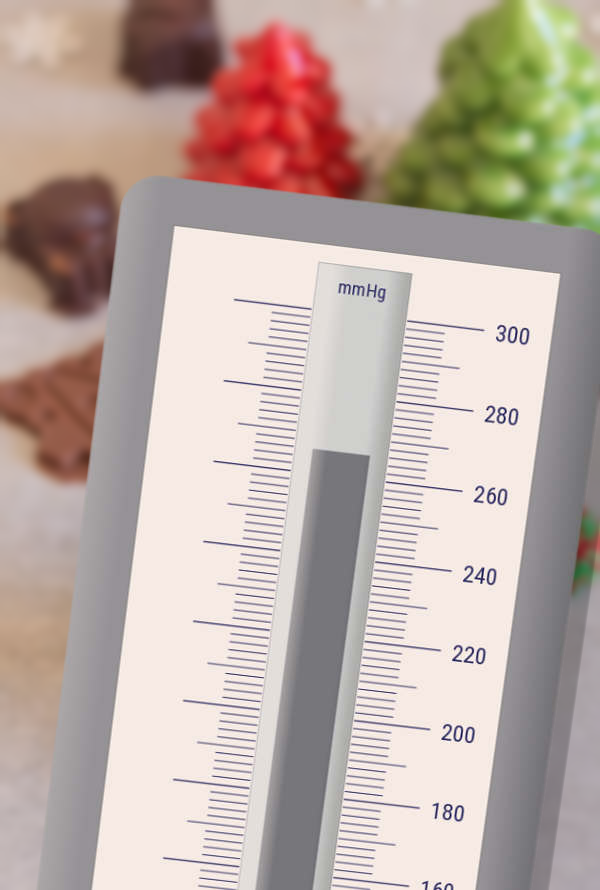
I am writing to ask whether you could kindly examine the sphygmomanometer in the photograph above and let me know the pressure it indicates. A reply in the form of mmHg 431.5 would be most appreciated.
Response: mmHg 266
